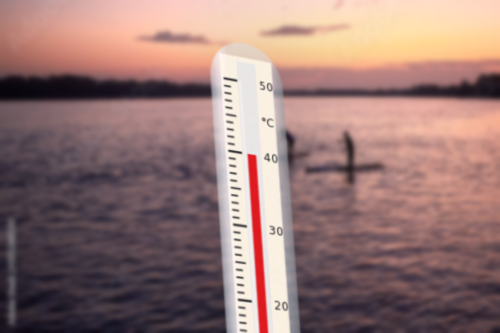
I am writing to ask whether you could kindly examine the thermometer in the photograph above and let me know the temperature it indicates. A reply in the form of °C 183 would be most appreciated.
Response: °C 40
